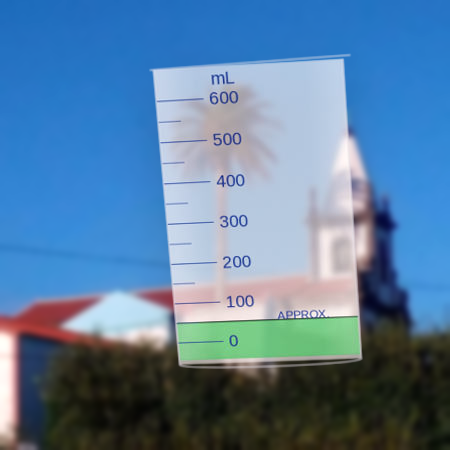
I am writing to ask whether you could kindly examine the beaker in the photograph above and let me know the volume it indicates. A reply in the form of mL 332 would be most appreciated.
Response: mL 50
